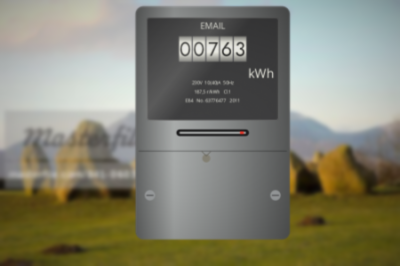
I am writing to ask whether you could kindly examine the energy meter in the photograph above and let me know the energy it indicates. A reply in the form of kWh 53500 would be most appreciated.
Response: kWh 763
